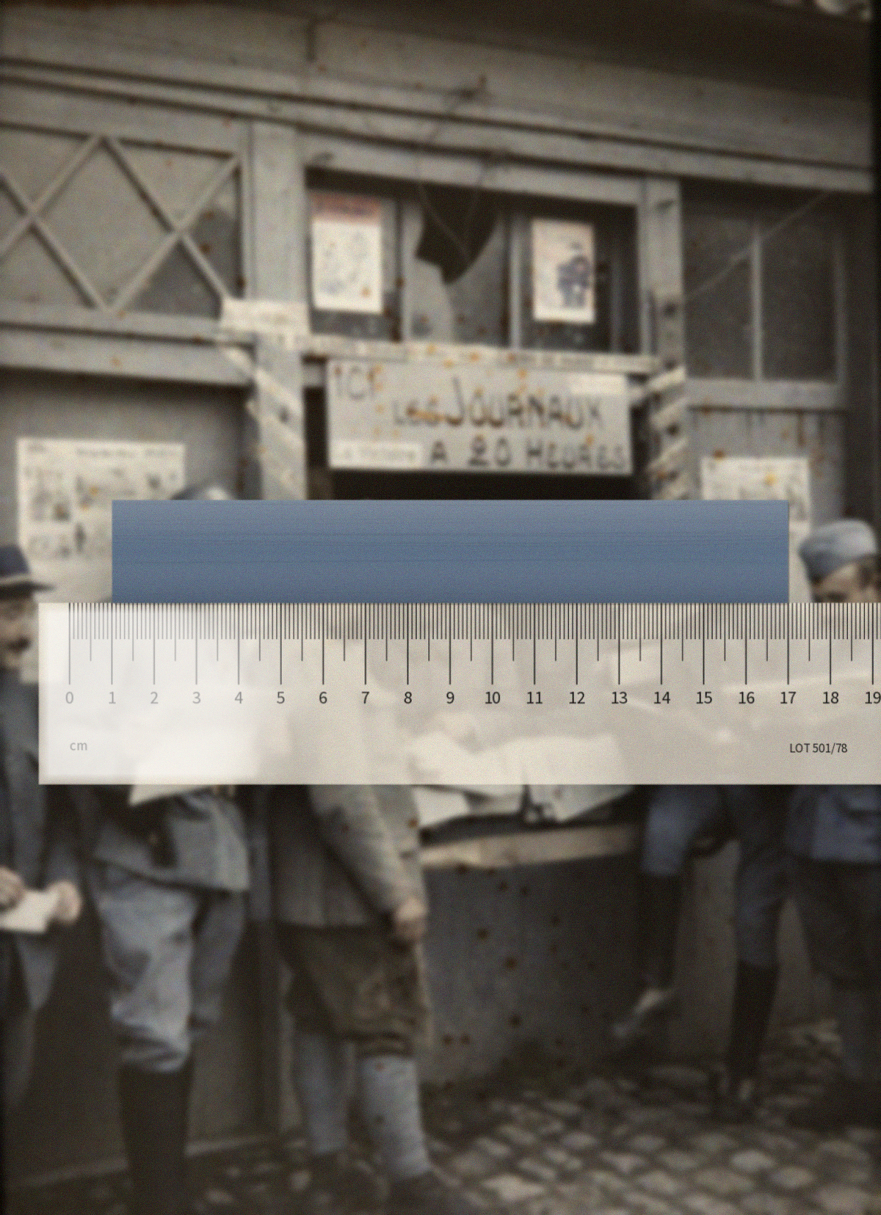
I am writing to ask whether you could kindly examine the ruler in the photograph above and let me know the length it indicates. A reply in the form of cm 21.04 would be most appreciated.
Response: cm 16
